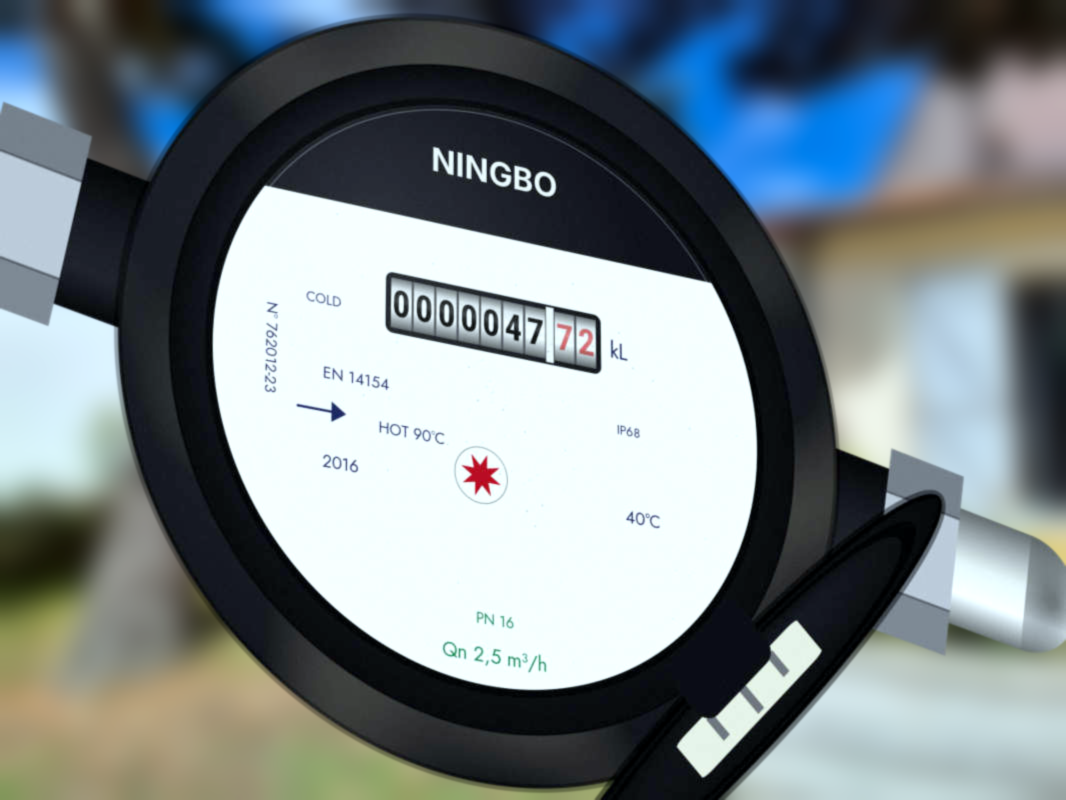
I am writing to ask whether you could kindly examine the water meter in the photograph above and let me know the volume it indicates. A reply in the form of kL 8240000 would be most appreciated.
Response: kL 47.72
